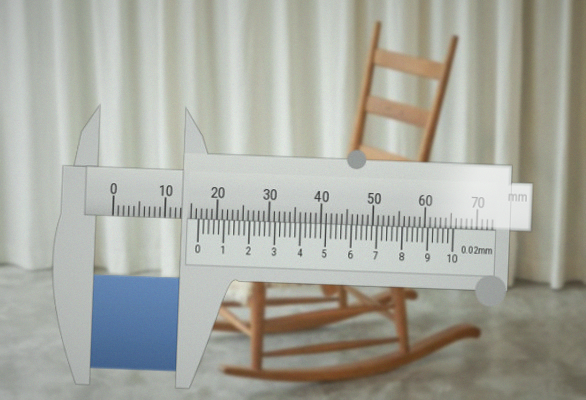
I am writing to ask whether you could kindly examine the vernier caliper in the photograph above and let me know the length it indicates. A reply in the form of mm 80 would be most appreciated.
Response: mm 16.5
